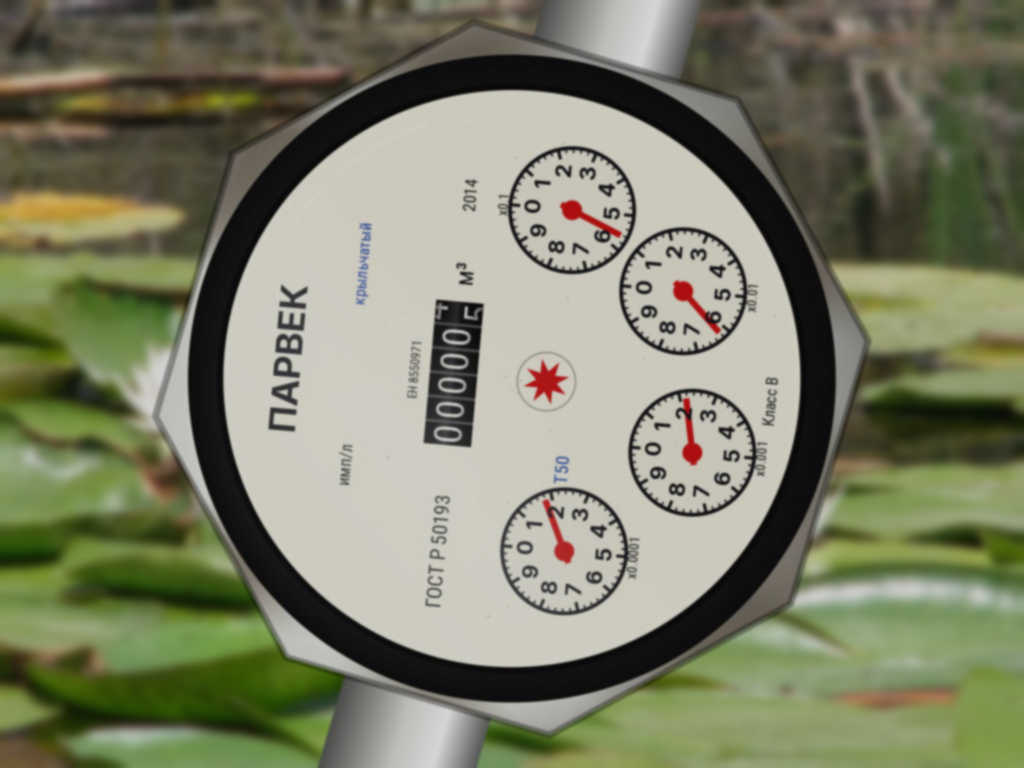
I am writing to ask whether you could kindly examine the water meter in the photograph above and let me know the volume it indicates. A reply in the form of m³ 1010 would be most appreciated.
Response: m³ 4.5621
